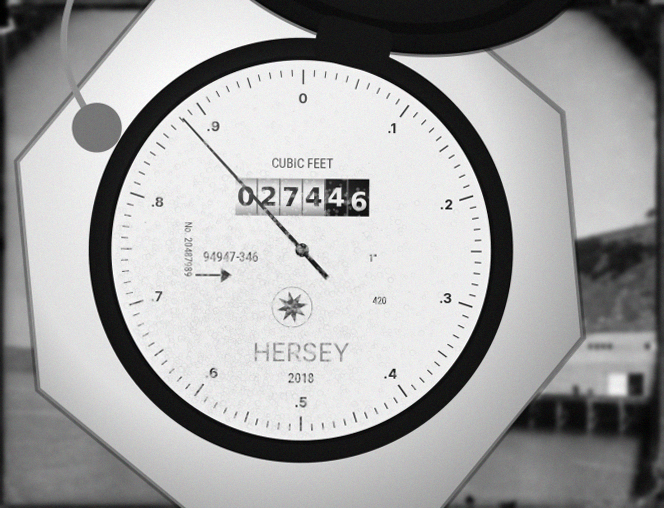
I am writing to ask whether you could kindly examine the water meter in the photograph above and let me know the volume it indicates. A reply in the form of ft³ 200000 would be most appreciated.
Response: ft³ 27445.88
